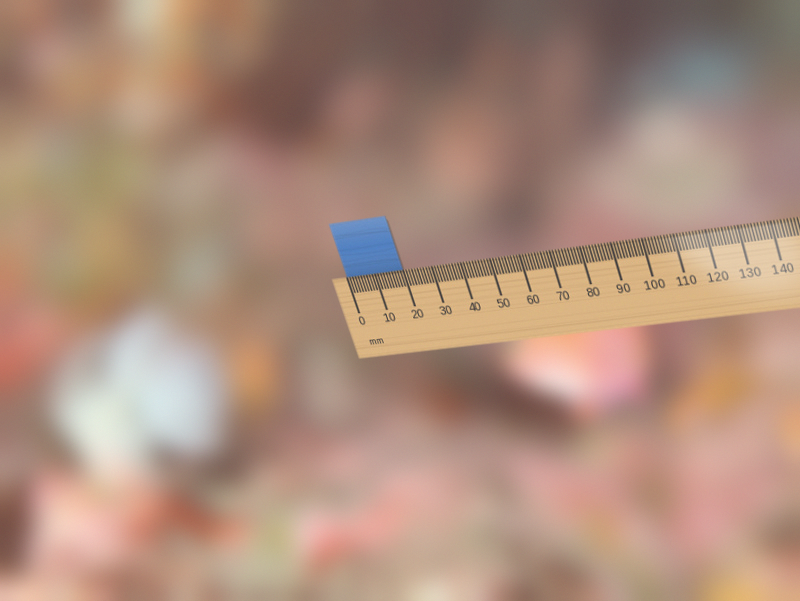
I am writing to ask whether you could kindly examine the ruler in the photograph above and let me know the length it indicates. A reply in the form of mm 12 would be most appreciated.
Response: mm 20
